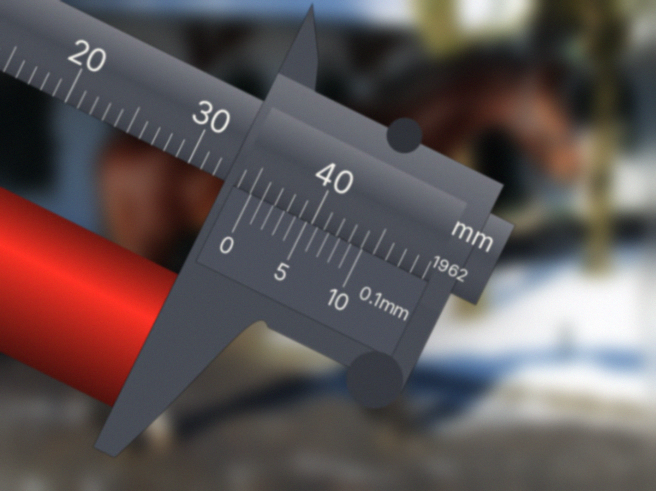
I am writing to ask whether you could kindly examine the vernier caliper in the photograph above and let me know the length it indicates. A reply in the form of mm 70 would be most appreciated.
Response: mm 35.1
